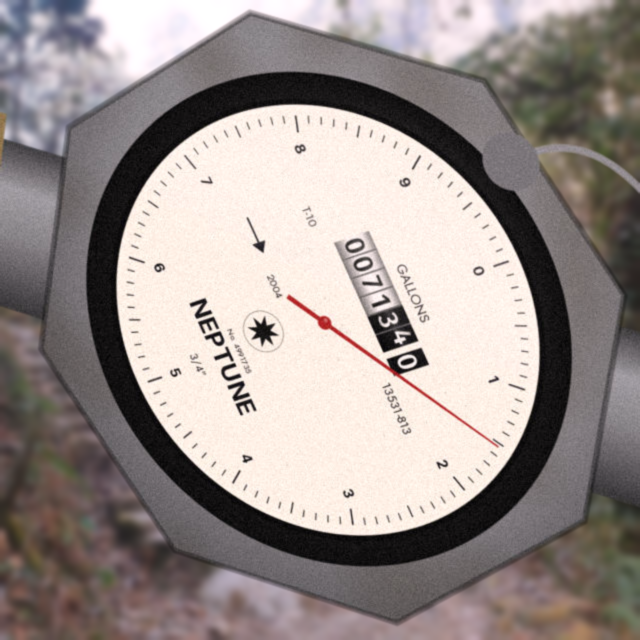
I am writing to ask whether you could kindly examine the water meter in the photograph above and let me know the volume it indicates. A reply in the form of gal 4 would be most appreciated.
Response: gal 71341.5
